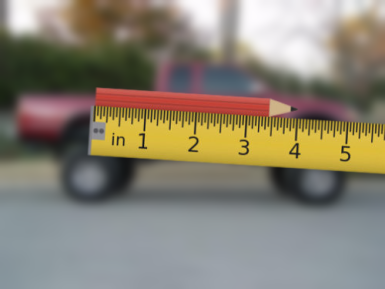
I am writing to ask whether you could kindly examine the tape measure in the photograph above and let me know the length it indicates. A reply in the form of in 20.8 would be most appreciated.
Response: in 4
